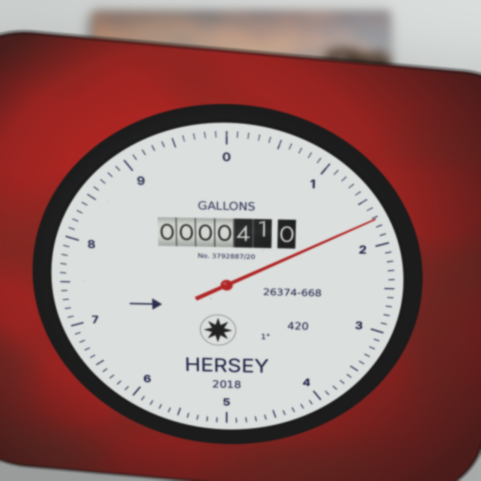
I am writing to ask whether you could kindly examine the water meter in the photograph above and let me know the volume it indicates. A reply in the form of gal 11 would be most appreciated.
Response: gal 411.7
